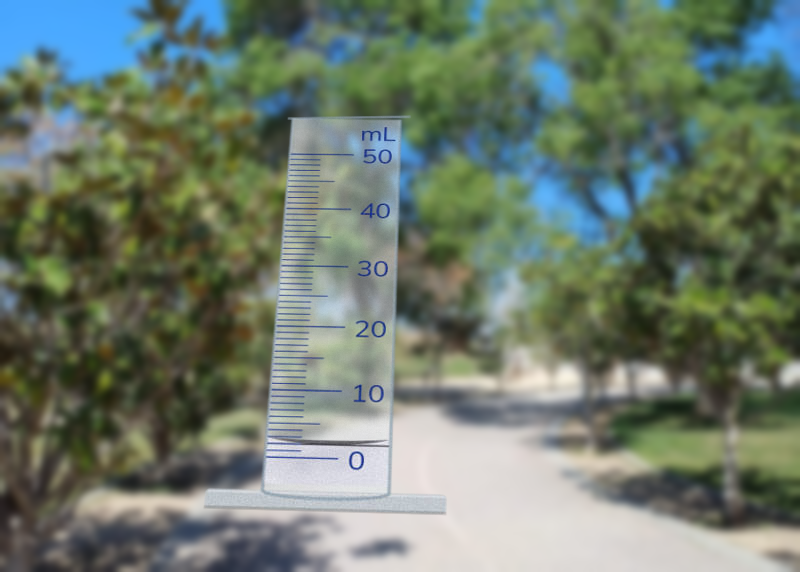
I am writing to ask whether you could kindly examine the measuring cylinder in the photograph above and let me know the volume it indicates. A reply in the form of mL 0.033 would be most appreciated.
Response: mL 2
